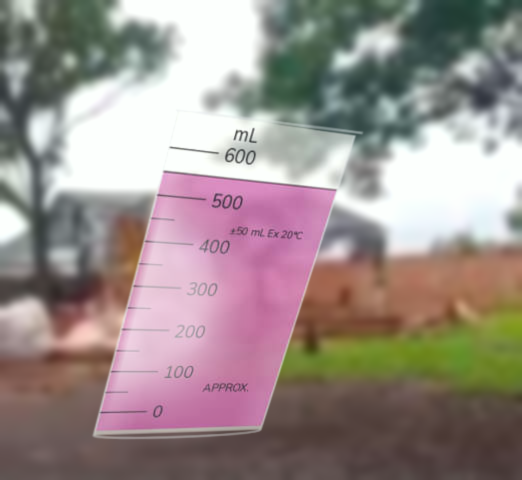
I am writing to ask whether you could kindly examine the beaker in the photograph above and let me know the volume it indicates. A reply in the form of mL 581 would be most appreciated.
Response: mL 550
